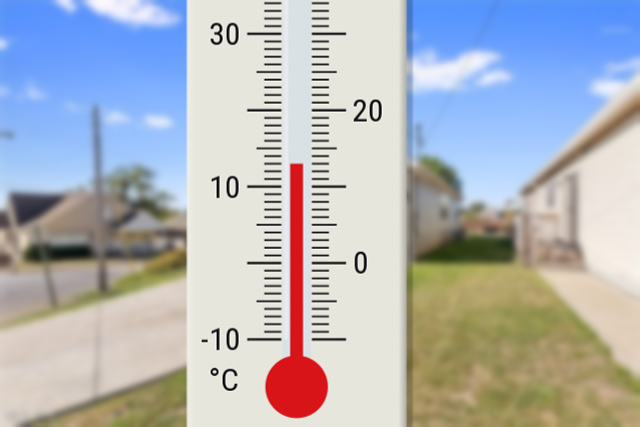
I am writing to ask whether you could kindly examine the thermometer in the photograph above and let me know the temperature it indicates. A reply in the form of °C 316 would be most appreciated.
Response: °C 13
